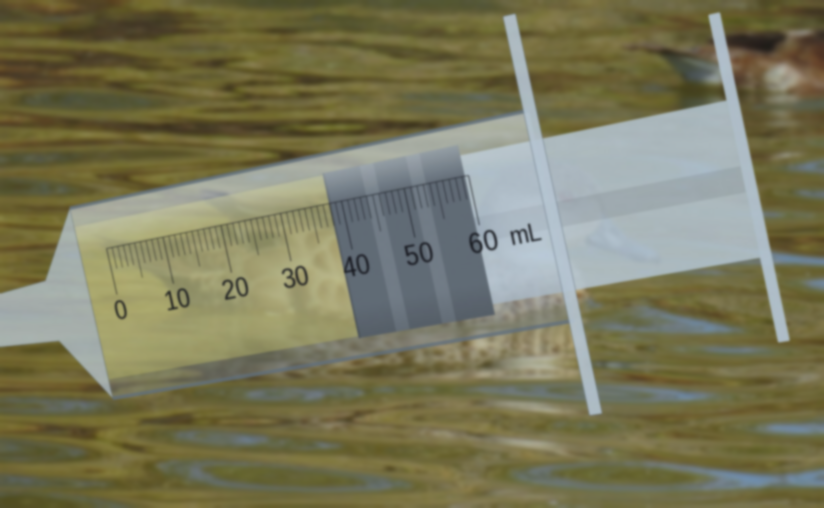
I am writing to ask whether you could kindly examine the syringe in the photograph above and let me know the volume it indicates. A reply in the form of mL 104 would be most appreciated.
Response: mL 38
